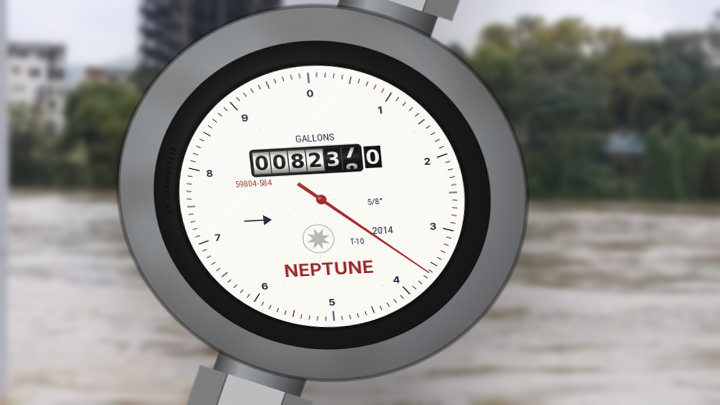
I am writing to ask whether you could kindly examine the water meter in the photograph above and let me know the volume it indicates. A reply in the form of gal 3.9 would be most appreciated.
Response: gal 82373.6
